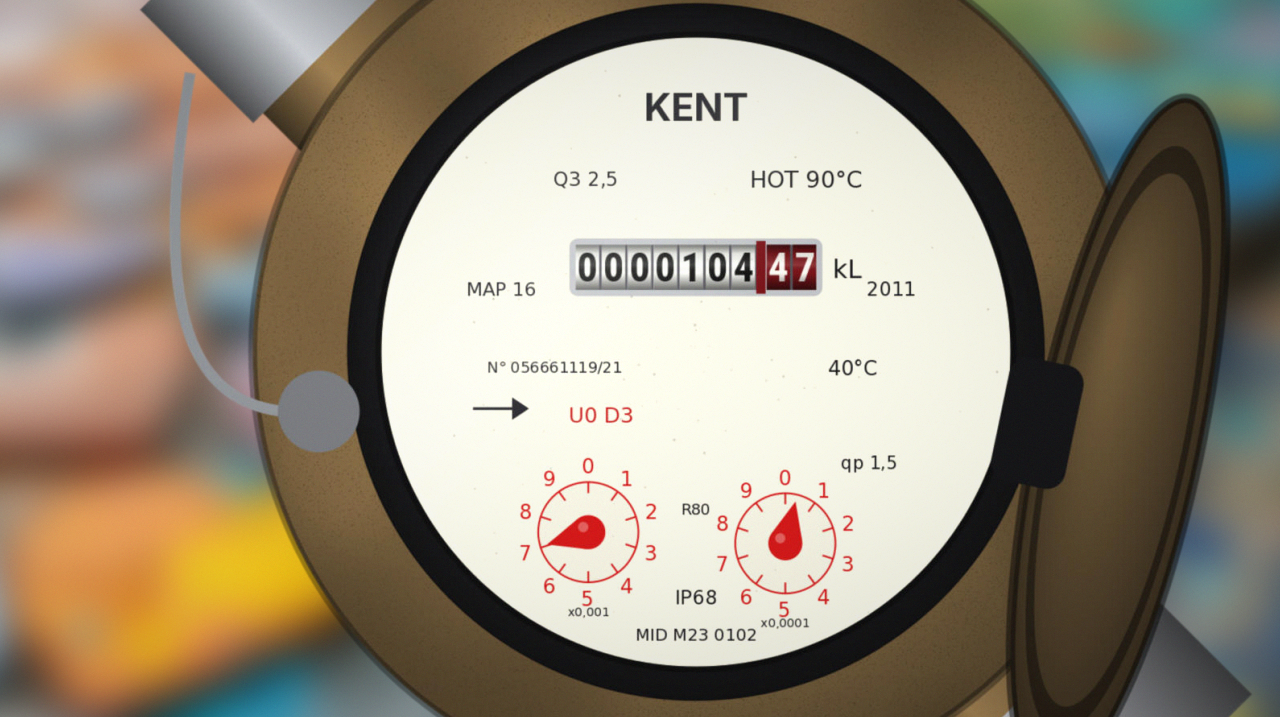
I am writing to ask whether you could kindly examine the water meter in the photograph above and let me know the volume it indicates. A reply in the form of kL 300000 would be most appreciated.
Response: kL 104.4770
